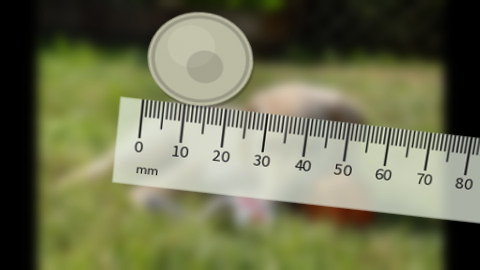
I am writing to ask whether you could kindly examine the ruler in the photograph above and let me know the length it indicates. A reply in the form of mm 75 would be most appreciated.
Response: mm 25
